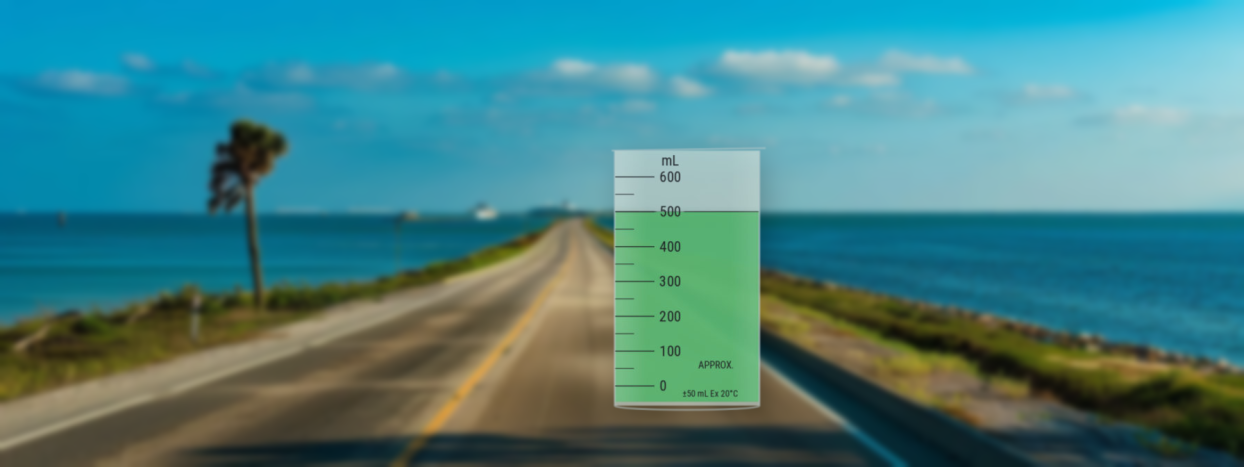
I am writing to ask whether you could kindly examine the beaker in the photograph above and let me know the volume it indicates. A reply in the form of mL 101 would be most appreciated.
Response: mL 500
